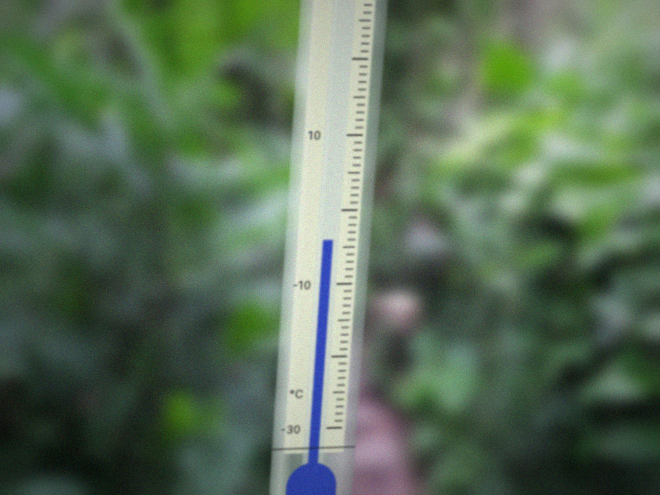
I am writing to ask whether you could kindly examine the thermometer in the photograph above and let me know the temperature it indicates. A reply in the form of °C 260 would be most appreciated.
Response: °C -4
